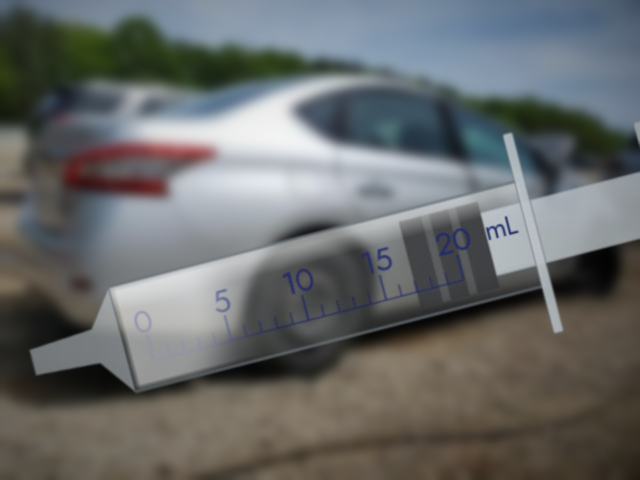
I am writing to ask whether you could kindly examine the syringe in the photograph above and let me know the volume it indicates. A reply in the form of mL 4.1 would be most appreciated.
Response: mL 17
